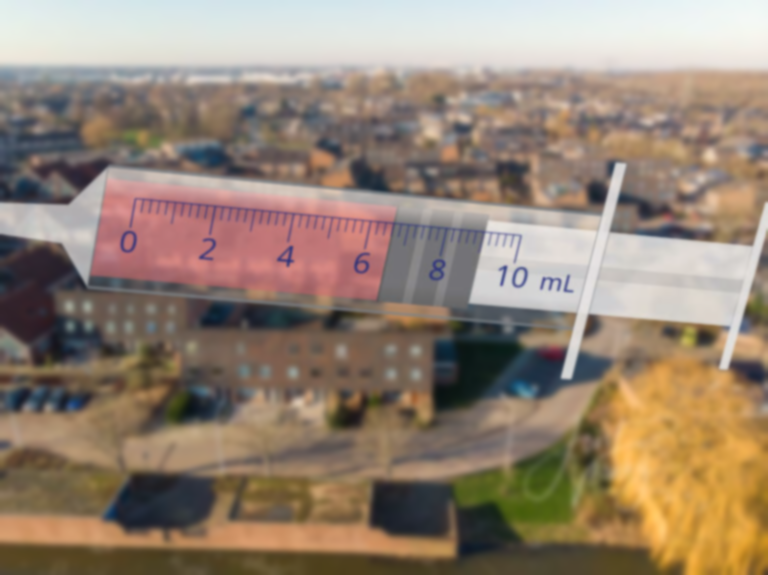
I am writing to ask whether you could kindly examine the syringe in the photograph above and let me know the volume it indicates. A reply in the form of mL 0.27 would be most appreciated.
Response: mL 6.6
